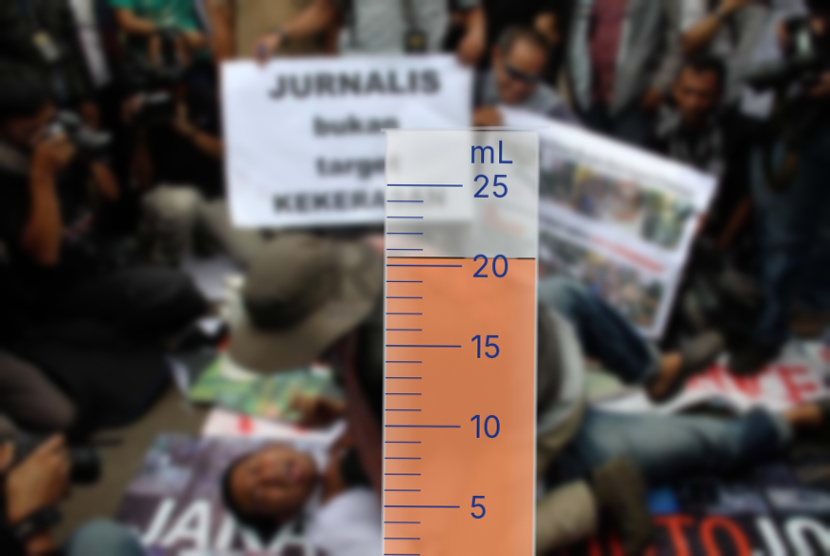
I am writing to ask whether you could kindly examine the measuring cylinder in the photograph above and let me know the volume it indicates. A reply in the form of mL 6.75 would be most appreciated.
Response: mL 20.5
